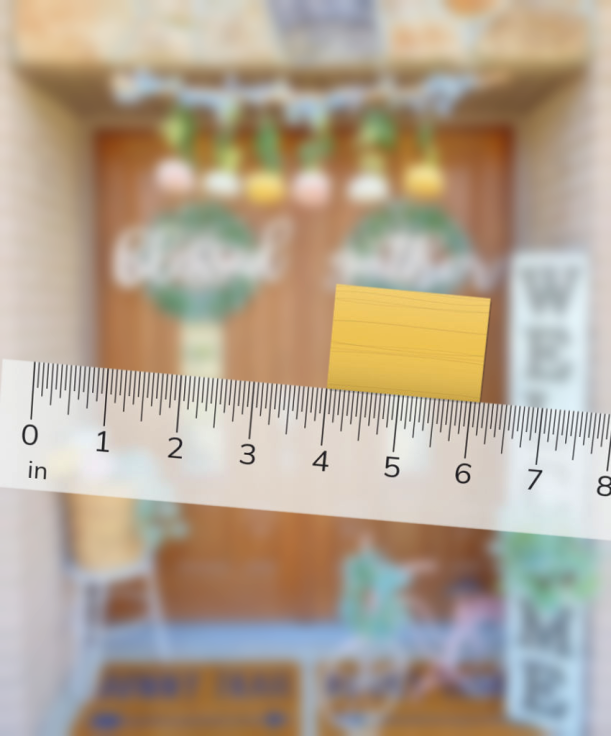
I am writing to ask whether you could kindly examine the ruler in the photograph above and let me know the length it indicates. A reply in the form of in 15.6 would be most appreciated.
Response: in 2.125
